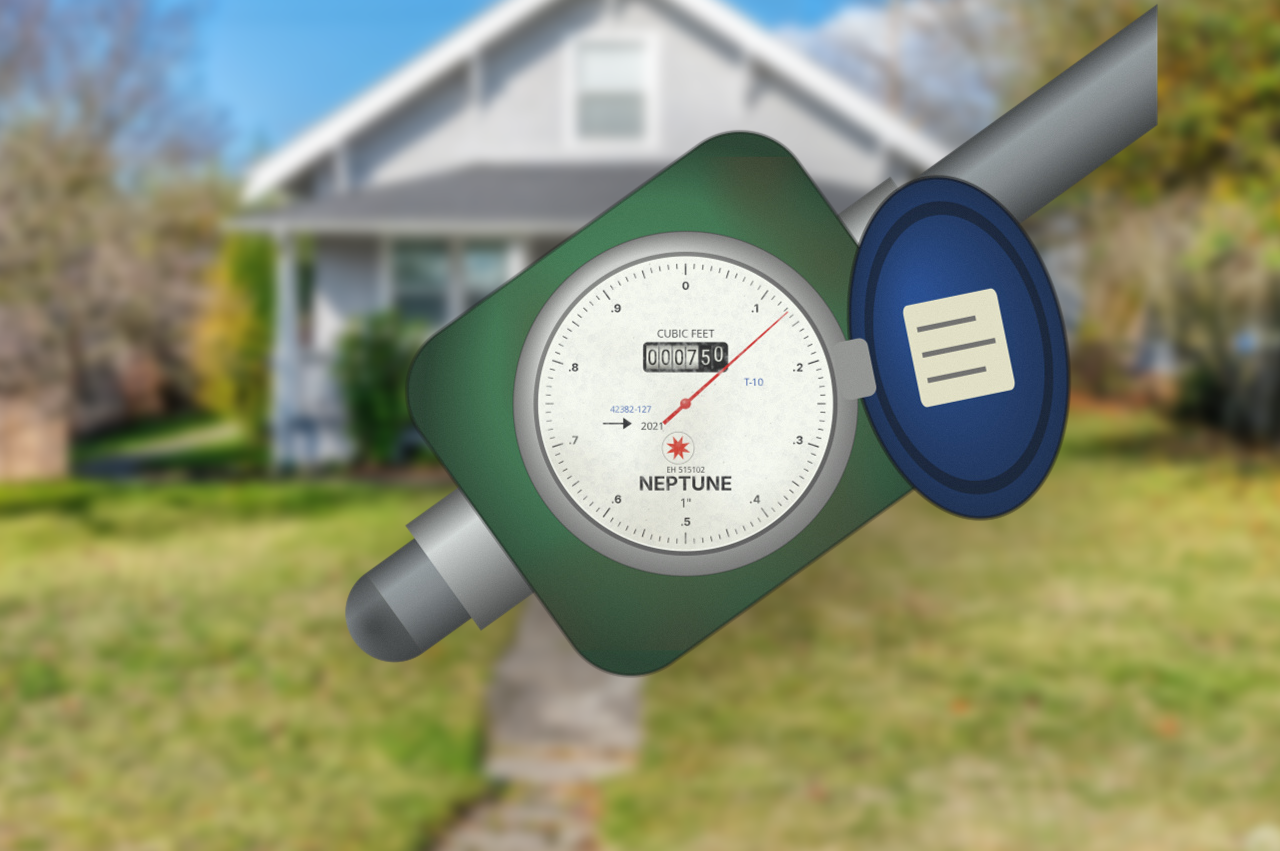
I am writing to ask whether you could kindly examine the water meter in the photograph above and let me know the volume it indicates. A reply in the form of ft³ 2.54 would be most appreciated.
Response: ft³ 750.13
